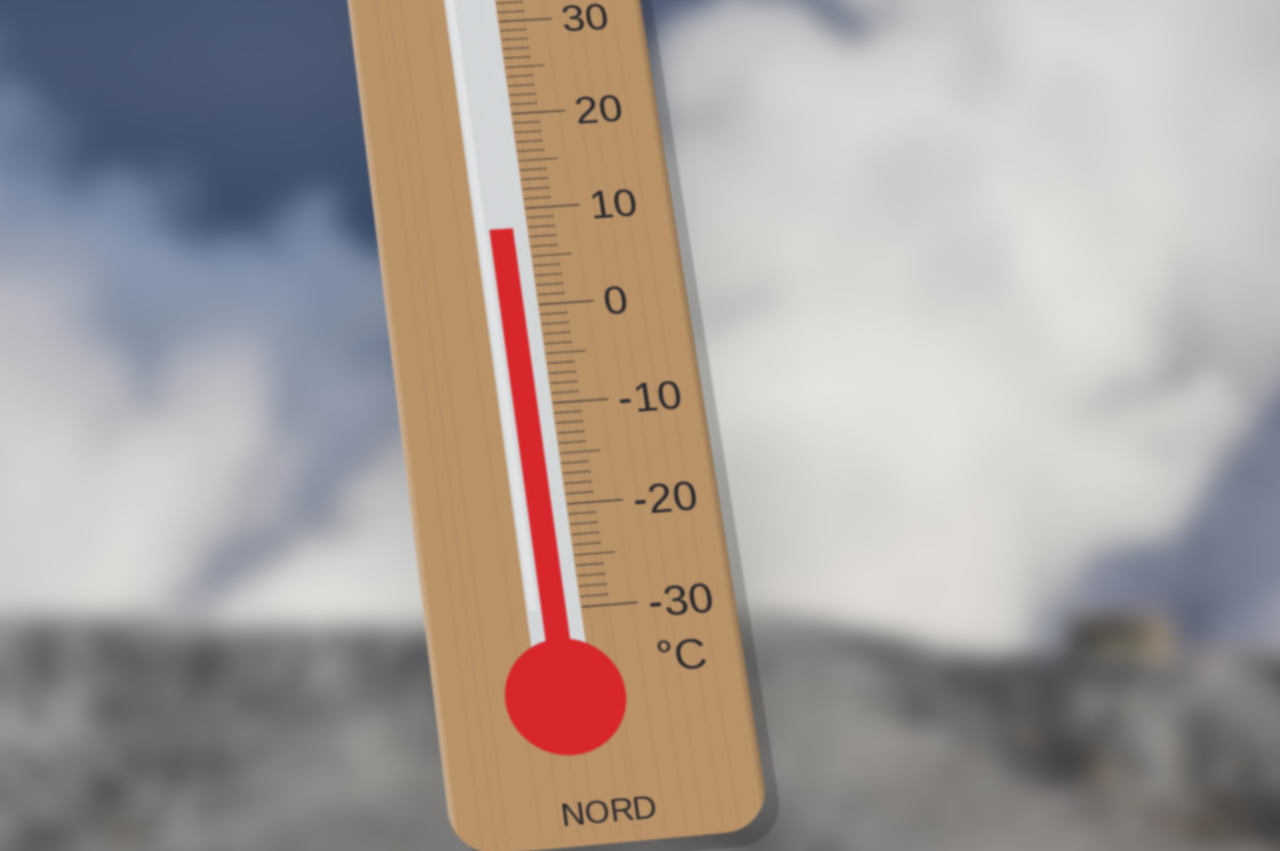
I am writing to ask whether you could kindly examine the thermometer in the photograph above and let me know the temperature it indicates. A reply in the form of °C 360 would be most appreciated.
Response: °C 8
